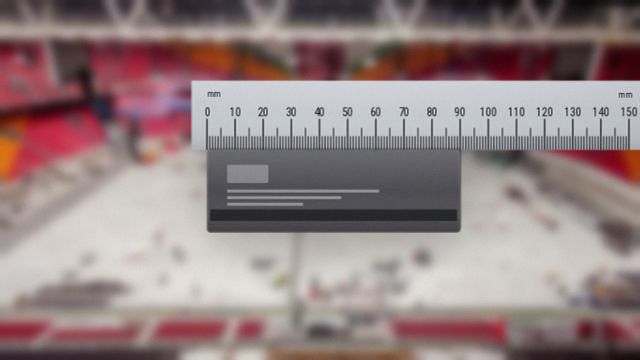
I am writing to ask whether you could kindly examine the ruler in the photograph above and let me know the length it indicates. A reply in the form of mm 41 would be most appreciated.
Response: mm 90
